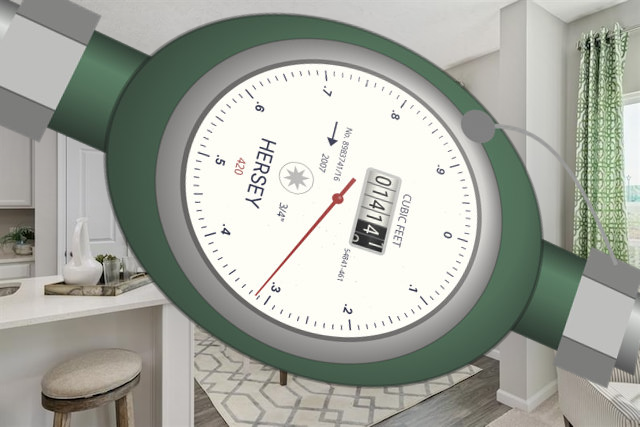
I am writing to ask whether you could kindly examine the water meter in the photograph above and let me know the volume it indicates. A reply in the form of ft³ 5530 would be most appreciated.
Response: ft³ 14141.31
